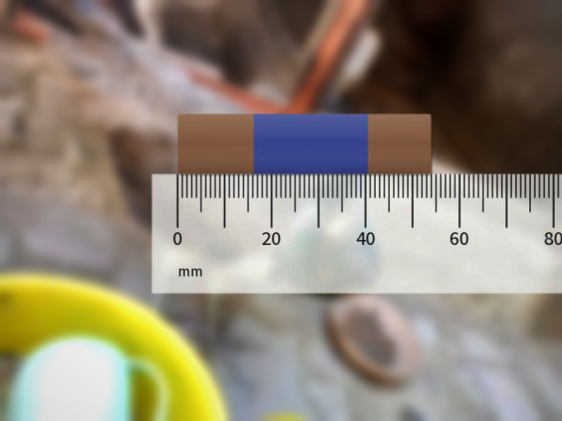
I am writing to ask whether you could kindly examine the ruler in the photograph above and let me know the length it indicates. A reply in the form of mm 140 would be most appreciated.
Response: mm 54
